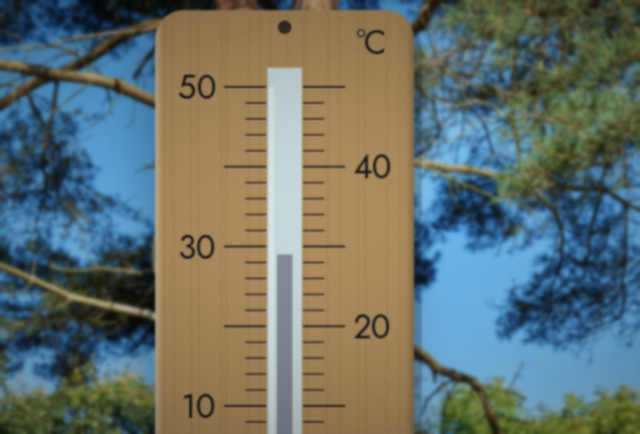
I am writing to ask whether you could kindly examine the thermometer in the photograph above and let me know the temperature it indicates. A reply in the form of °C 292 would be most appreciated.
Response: °C 29
